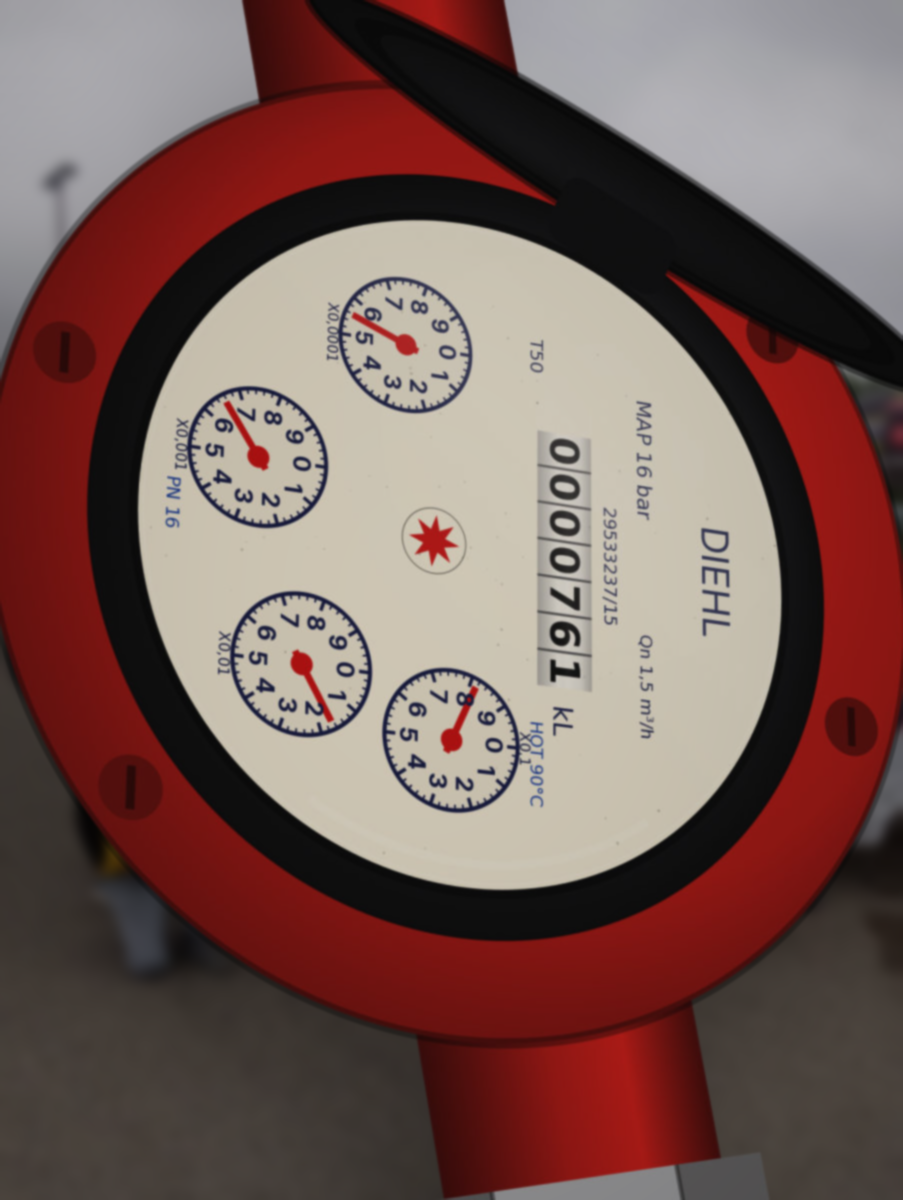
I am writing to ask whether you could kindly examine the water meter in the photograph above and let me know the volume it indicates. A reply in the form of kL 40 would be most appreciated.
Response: kL 761.8165
